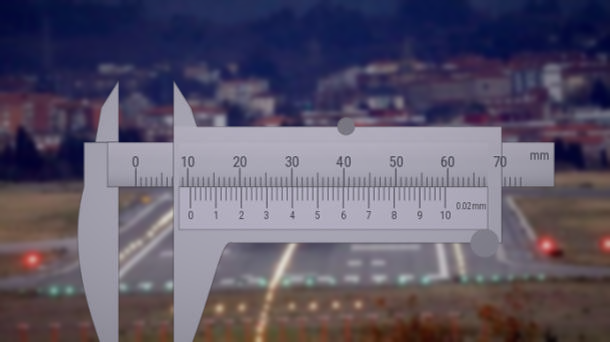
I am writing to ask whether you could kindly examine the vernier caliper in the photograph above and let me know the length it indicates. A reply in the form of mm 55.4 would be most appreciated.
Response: mm 10.5
